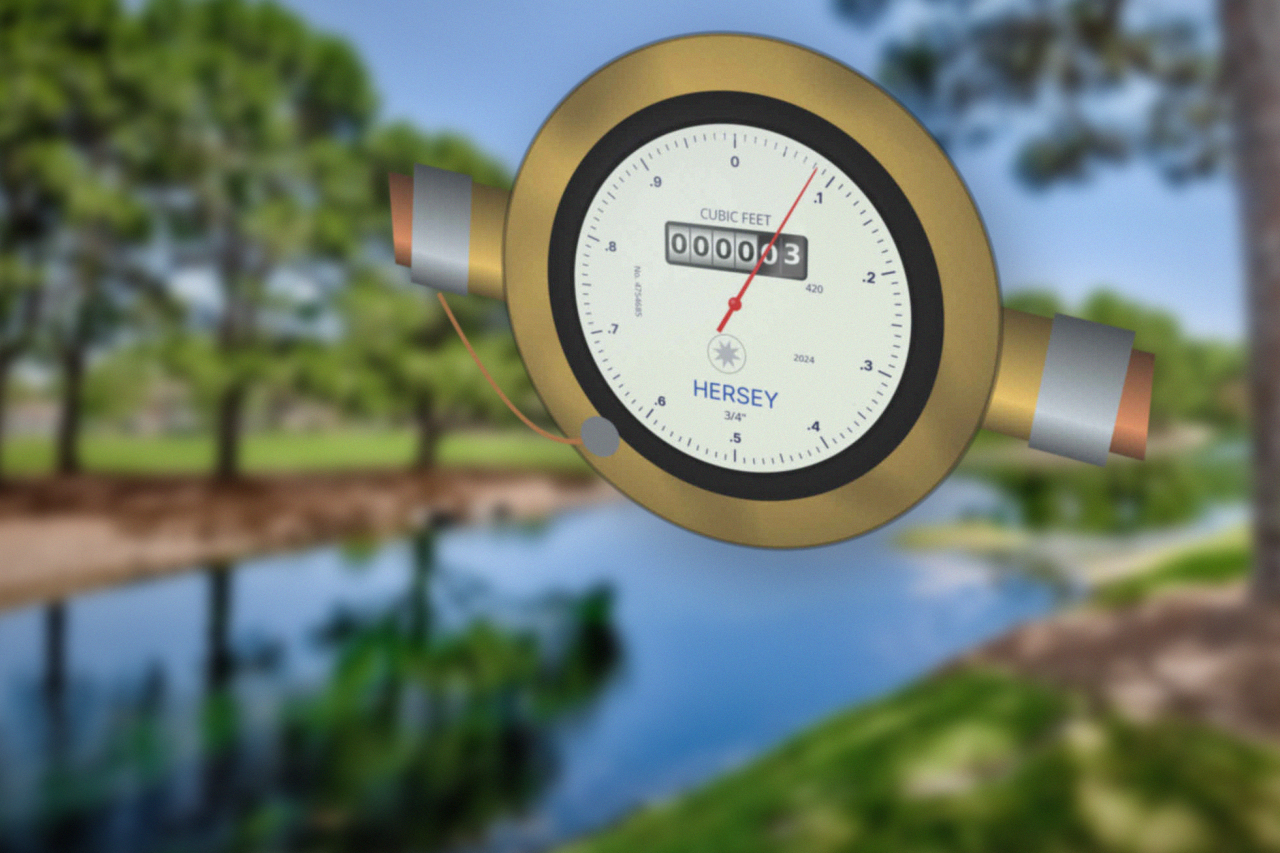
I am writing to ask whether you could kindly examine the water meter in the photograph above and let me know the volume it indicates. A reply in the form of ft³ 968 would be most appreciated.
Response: ft³ 3.08
